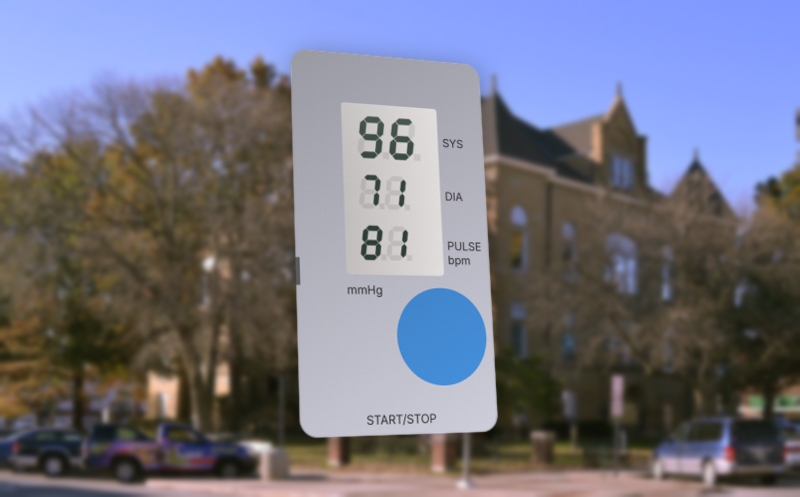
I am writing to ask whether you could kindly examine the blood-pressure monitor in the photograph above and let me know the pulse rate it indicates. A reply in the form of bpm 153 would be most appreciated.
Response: bpm 81
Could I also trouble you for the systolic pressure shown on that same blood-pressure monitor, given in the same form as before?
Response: mmHg 96
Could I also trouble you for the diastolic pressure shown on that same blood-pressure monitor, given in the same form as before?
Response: mmHg 71
